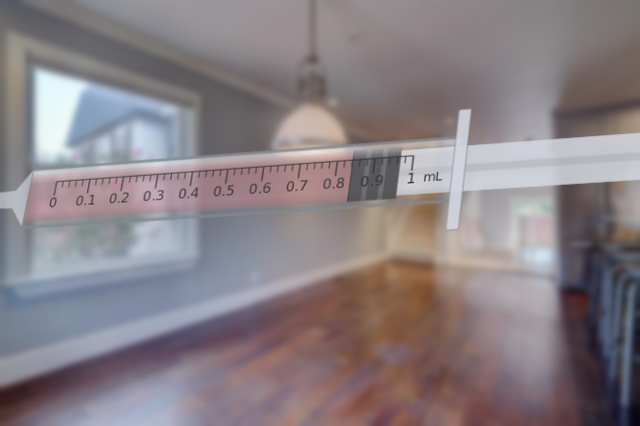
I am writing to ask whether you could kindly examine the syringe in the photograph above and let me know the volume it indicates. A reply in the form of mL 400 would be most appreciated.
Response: mL 0.84
